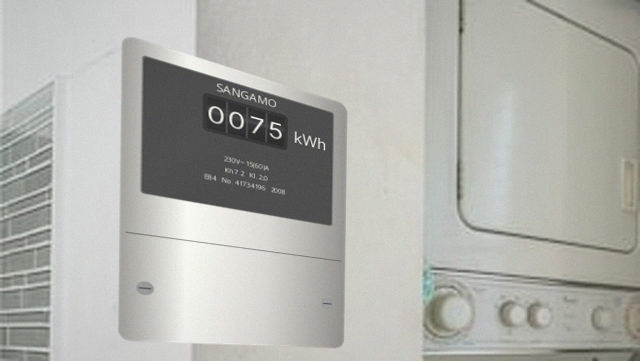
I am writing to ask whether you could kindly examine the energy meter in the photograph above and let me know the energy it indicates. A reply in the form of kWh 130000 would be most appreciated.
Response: kWh 75
